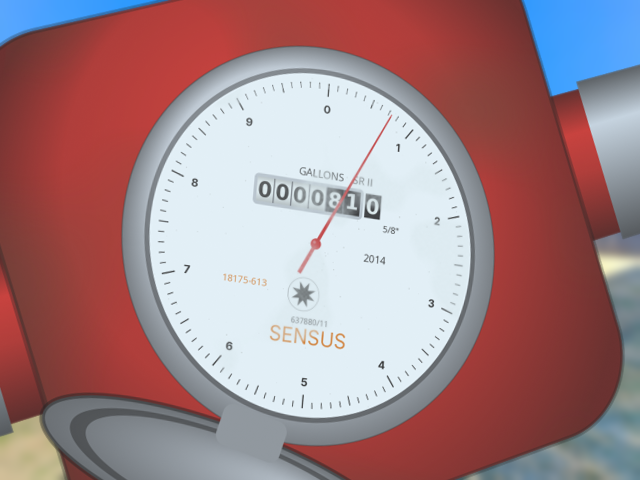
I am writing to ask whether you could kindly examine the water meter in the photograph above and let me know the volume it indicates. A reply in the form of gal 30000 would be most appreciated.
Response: gal 810.7
